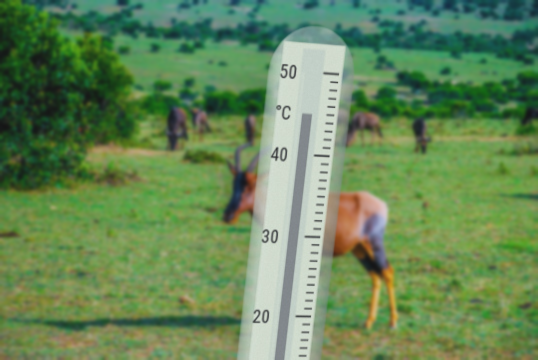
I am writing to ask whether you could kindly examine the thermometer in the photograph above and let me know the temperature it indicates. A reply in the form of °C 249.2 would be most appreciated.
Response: °C 45
